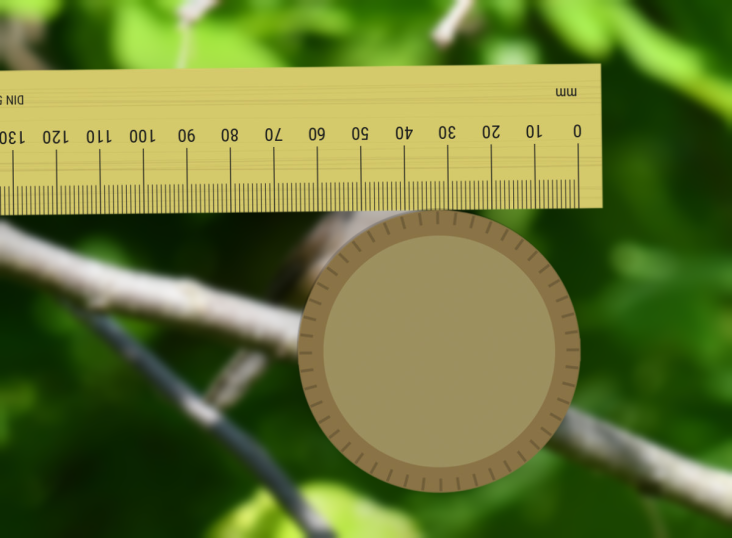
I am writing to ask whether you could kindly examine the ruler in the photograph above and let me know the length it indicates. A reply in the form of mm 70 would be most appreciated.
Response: mm 65
